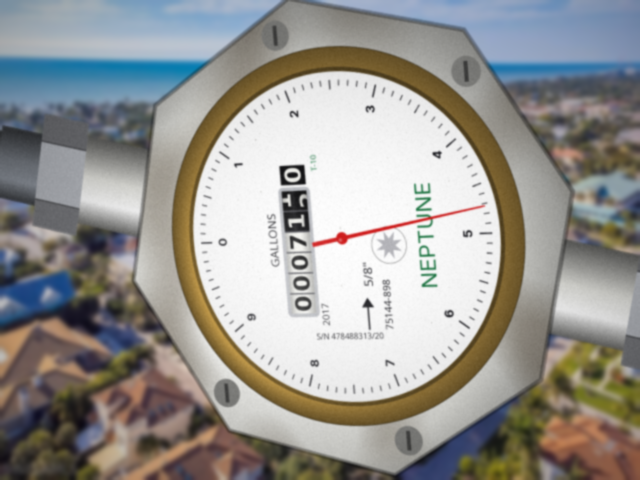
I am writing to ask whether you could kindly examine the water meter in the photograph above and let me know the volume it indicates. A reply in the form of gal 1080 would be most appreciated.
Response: gal 7114.7
